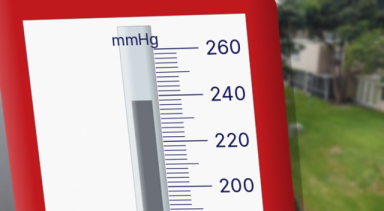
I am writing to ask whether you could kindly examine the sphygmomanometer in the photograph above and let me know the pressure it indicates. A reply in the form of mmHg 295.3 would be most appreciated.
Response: mmHg 238
